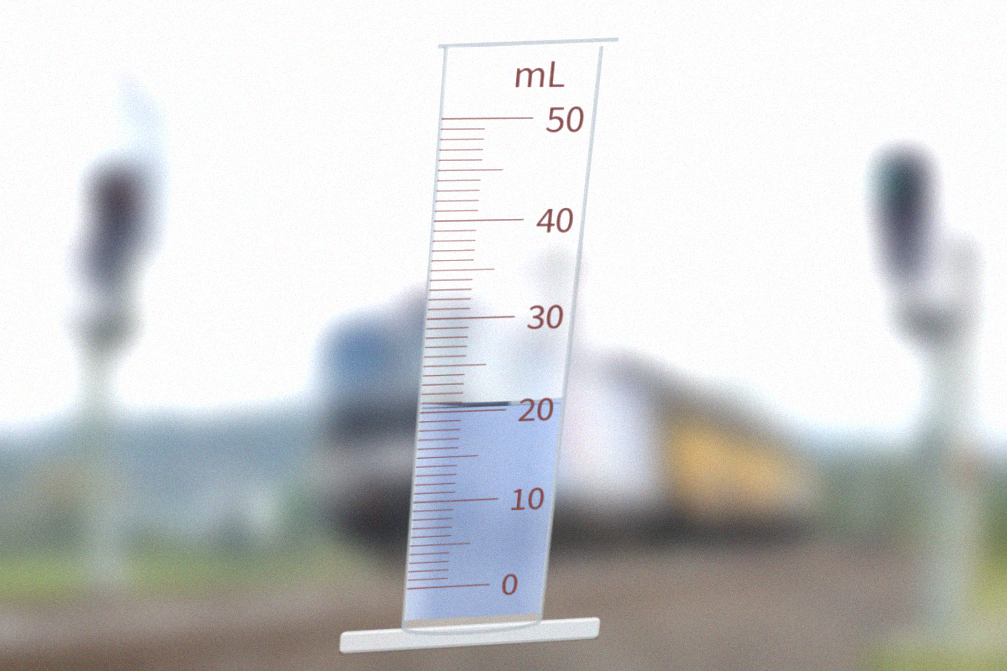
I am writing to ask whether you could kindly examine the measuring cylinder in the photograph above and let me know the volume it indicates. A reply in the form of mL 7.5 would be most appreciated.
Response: mL 20.5
